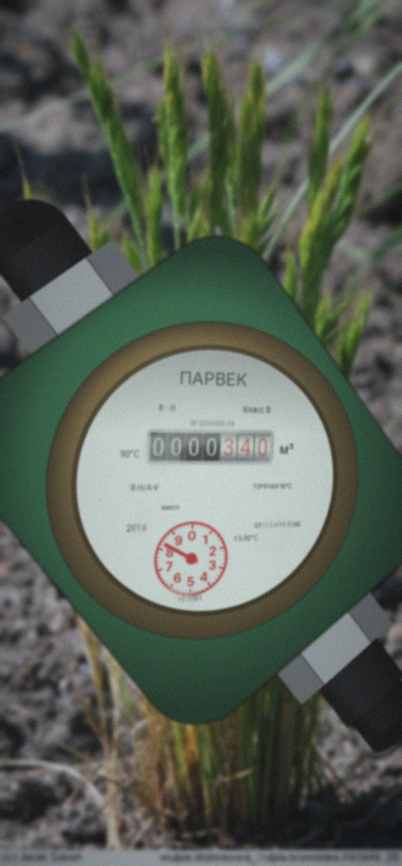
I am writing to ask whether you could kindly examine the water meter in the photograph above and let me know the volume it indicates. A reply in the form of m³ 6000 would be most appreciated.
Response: m³ 0.3408
